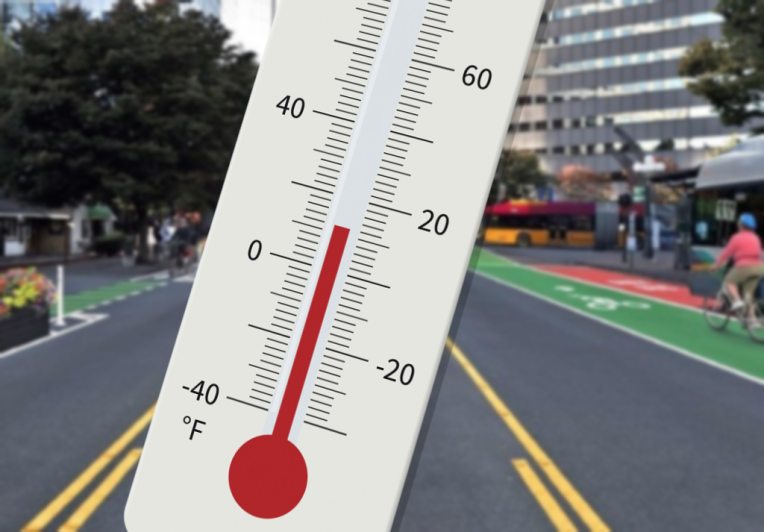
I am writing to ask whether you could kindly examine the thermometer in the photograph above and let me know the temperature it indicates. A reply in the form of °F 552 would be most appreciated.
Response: °F 12
